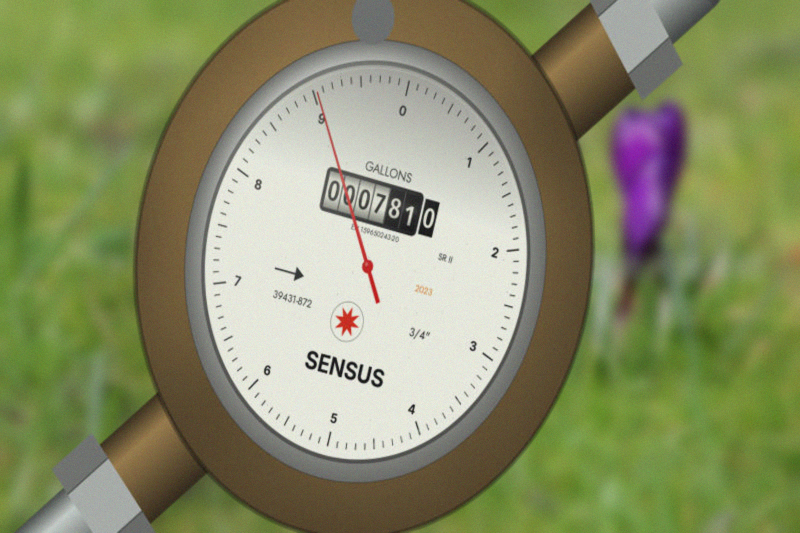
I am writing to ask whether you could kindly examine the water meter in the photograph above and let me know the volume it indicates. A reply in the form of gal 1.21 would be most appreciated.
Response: gal 7809.0
